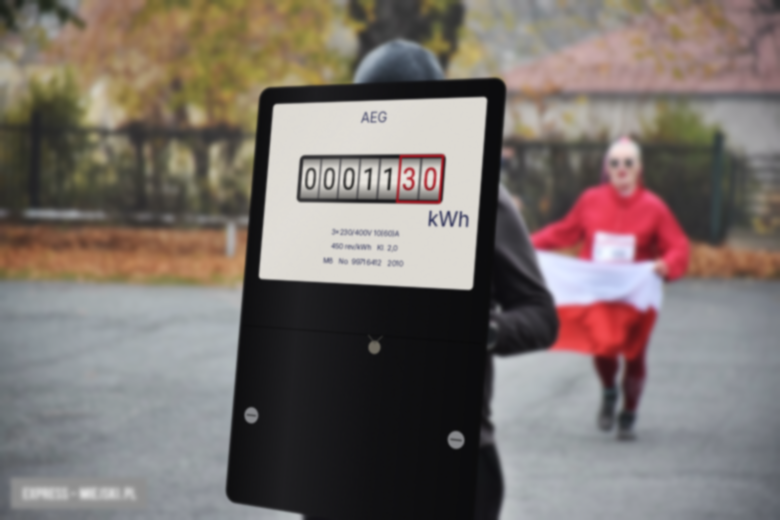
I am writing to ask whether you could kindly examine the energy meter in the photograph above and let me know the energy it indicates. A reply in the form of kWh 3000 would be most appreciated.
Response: kWh 11.30
